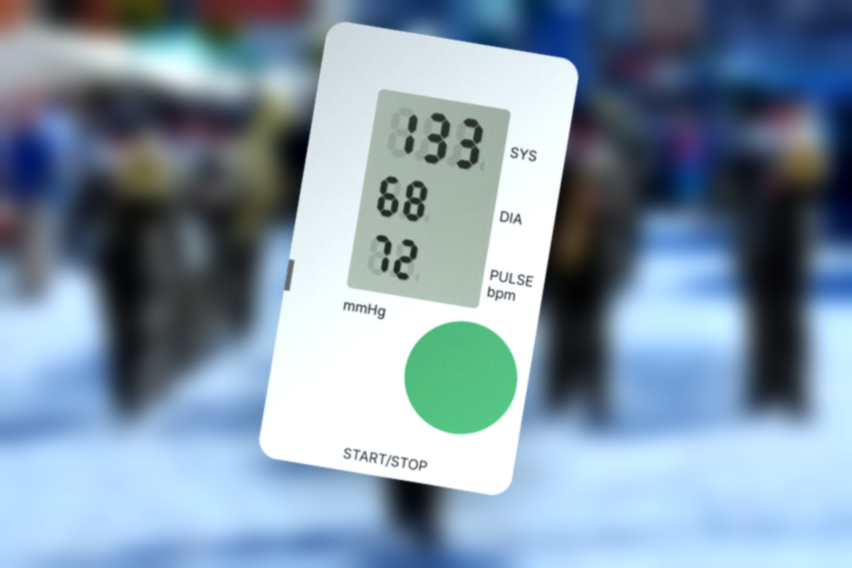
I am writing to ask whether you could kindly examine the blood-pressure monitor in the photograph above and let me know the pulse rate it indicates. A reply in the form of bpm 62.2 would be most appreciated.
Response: bpm 72
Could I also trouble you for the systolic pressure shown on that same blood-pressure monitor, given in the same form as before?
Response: mmHg 133
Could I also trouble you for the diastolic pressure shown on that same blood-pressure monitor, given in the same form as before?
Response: mmHg 68
